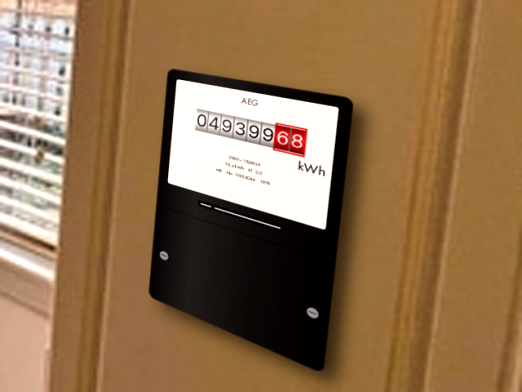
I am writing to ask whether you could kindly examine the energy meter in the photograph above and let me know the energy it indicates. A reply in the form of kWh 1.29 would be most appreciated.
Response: kWh 49399.68
